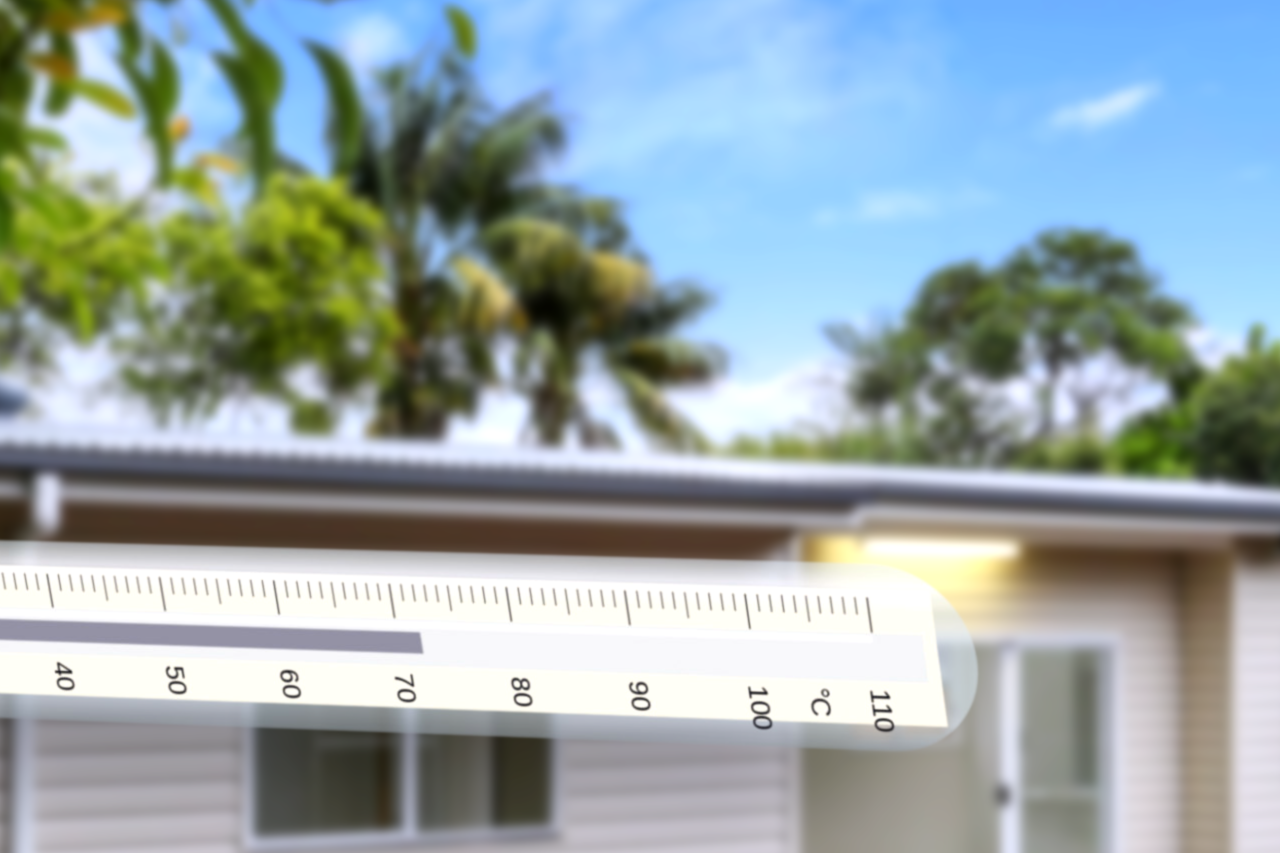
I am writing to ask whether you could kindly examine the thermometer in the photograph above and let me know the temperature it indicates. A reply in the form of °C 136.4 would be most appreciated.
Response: °C 72
